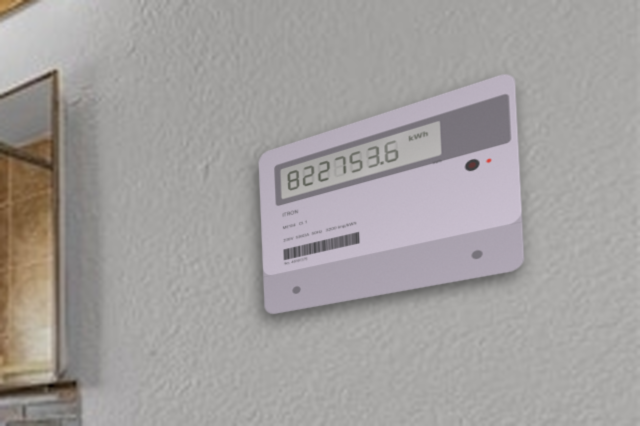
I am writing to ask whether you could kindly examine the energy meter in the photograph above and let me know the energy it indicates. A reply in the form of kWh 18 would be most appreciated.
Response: kWh 822753.6
